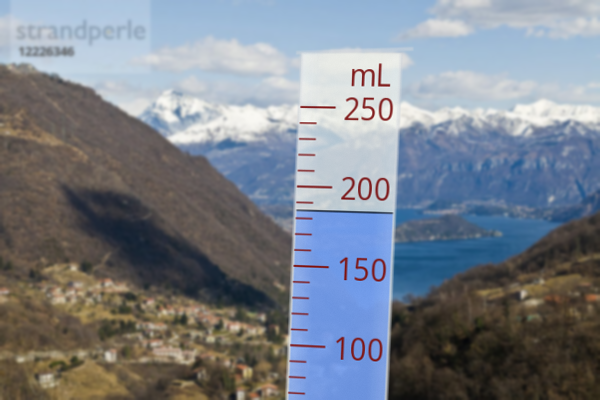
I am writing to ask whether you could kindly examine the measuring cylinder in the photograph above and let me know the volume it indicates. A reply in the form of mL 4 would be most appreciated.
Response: mL 185
